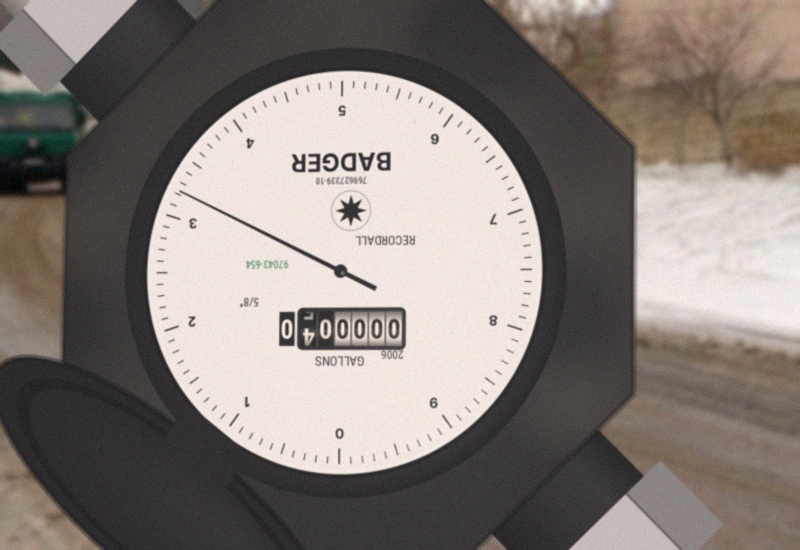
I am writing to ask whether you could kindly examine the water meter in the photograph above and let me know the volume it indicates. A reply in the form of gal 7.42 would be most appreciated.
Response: gal 43.2
